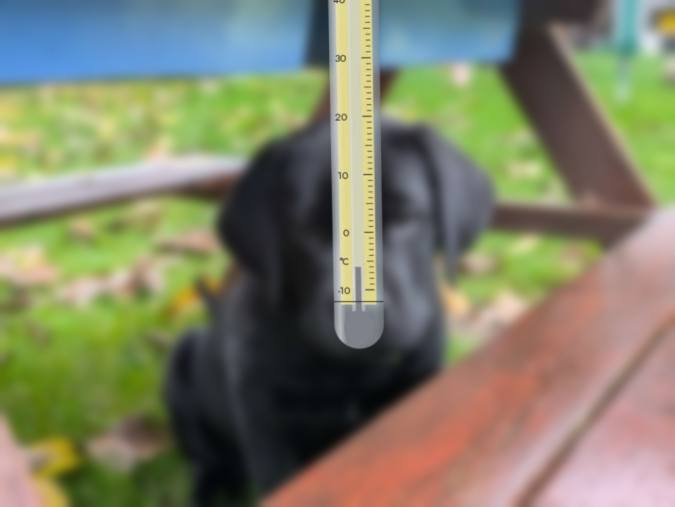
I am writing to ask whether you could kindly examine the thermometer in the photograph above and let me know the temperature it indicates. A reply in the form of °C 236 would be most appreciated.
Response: °C -6
